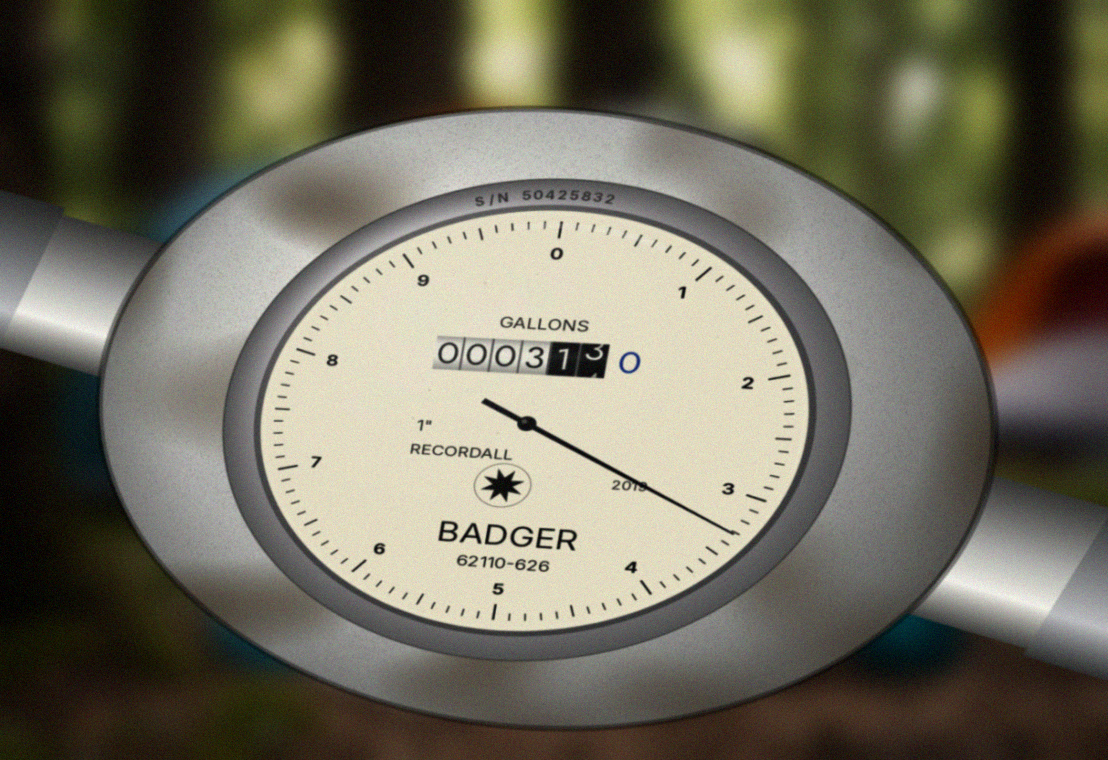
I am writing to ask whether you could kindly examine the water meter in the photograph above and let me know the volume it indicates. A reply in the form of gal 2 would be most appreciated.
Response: gal 3133.3
